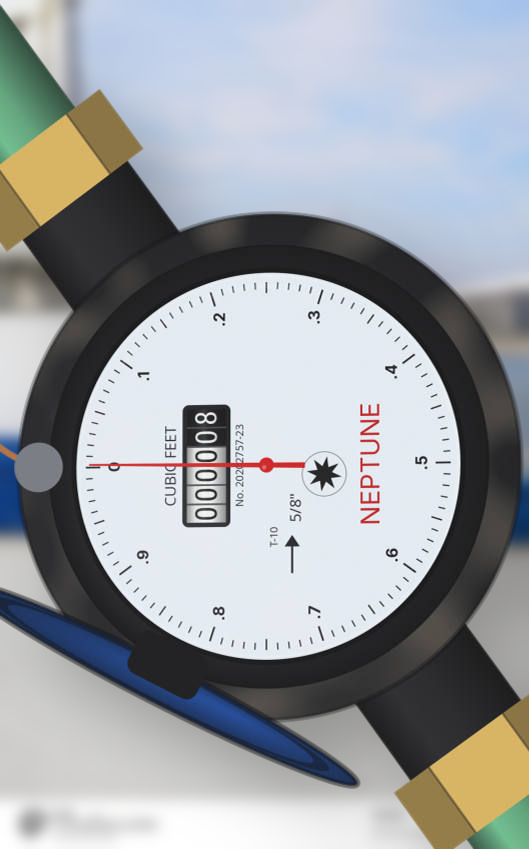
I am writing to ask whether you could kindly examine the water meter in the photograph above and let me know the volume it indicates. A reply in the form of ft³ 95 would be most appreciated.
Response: ft³ 8.00
